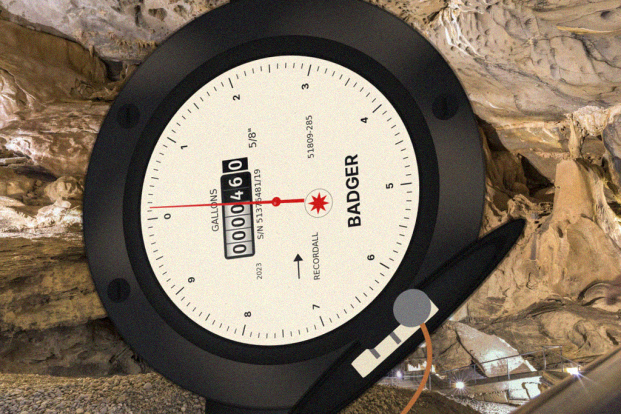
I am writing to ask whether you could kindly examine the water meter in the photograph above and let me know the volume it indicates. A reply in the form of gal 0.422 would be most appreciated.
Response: gal 460.1
